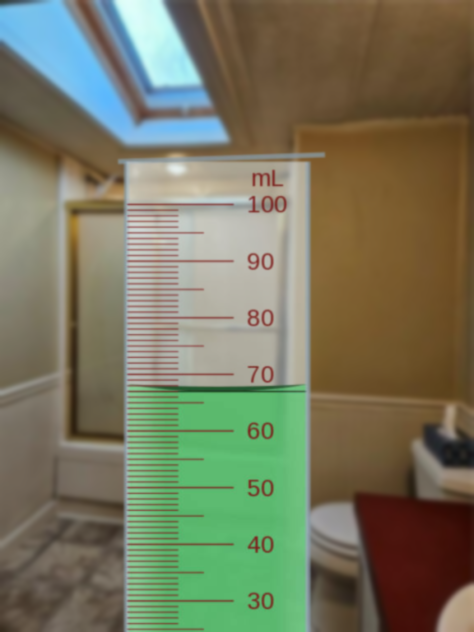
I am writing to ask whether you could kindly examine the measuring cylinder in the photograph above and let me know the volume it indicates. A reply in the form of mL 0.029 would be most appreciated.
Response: mL 67
